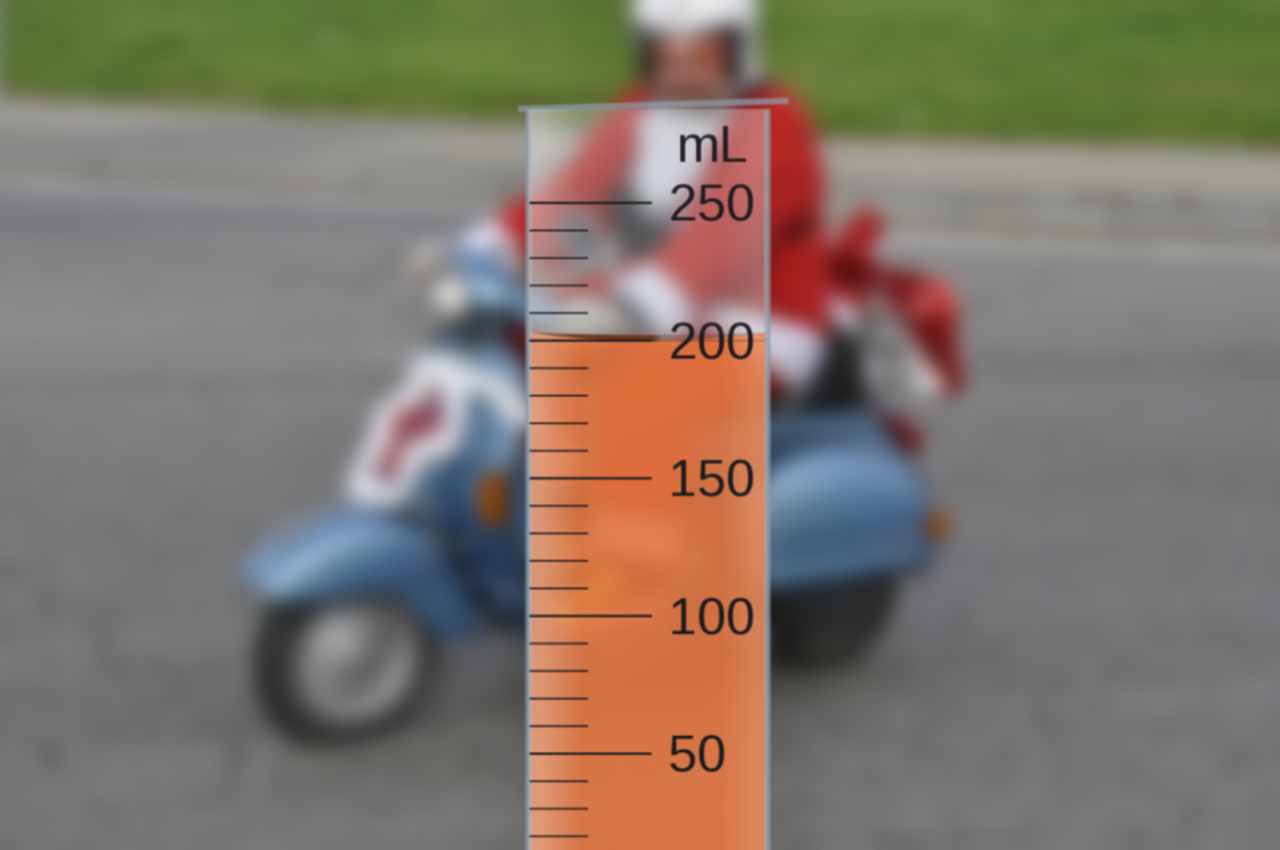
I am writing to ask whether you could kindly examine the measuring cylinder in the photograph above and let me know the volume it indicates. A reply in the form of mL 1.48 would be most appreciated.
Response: mL 200
